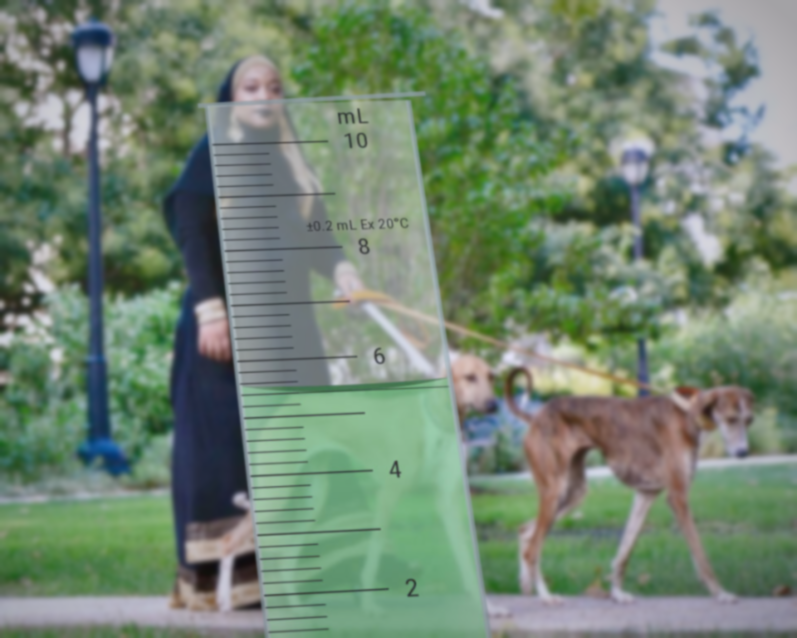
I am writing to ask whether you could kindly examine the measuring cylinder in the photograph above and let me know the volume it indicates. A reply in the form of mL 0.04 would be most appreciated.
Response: mL 5.4
